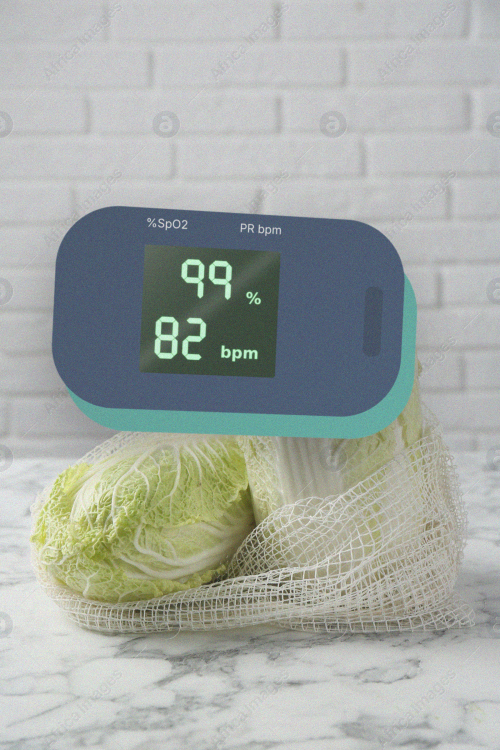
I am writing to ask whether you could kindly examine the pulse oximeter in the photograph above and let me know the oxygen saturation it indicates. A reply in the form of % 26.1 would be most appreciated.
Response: % 99
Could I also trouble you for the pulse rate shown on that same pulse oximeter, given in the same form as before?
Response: bpm 82
